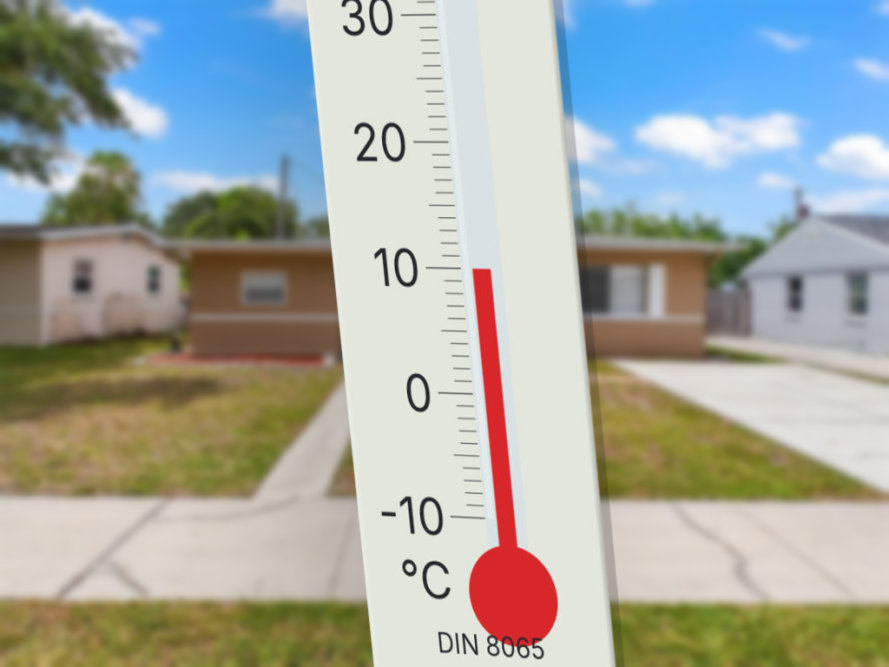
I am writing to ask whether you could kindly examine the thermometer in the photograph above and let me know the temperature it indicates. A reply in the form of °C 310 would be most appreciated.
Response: °C 10
